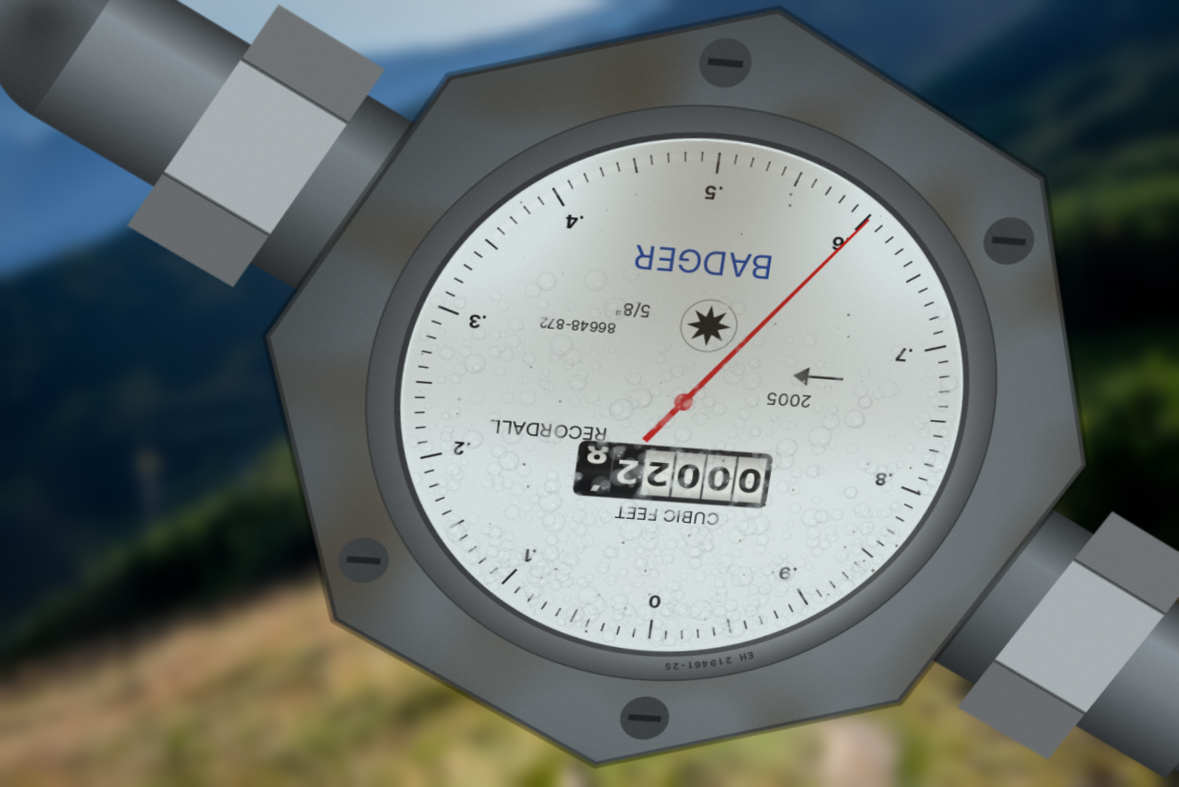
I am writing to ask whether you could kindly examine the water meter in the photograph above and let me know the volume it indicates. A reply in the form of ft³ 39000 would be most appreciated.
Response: ft³ 227.60
